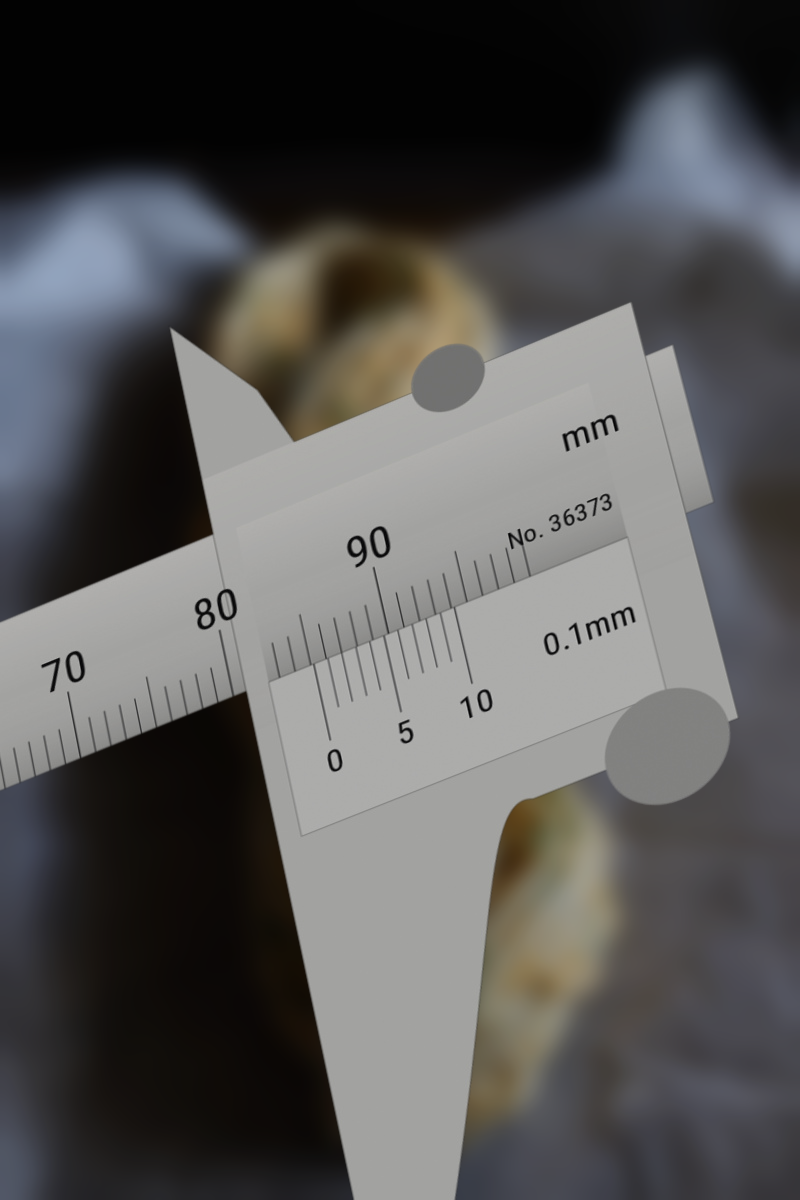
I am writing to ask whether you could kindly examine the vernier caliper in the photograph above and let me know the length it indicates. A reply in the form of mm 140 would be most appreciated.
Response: mm 85.2
